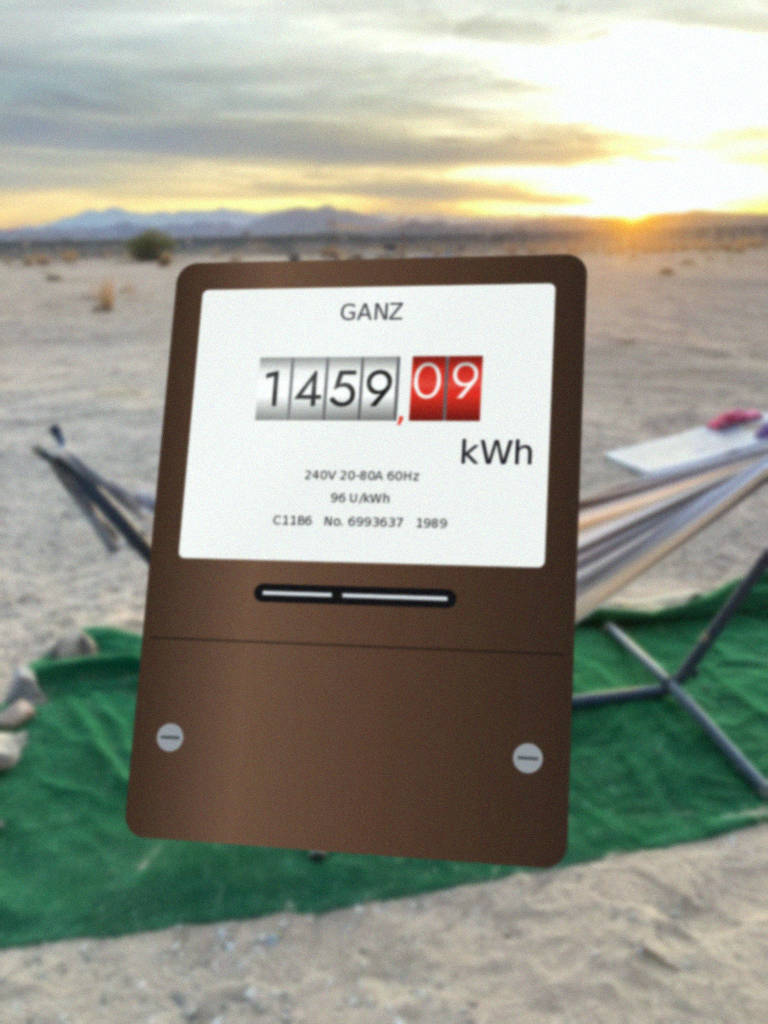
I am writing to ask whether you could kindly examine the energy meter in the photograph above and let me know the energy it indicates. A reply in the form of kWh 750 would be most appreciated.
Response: kWh 1459.09
